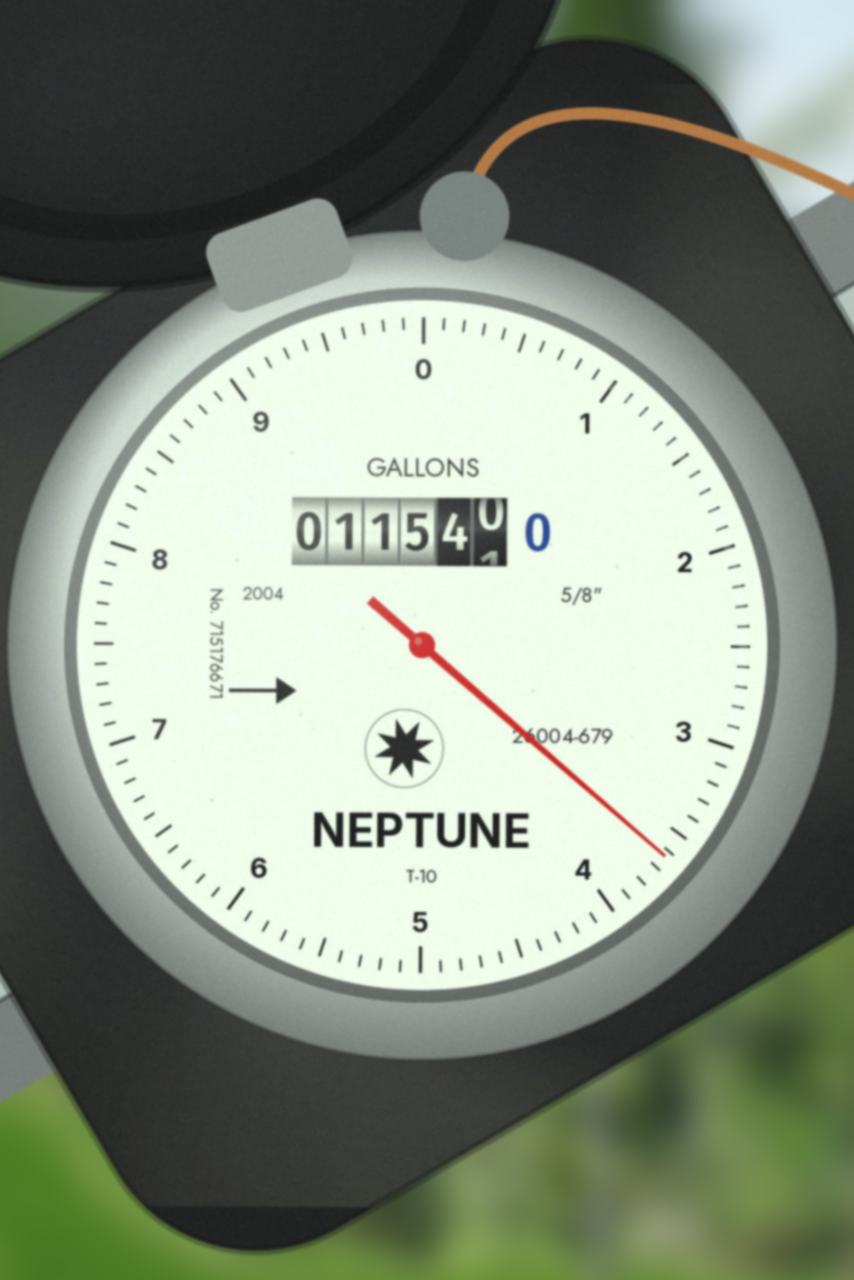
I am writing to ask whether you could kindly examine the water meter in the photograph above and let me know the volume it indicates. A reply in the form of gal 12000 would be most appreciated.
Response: gal 115403.6
